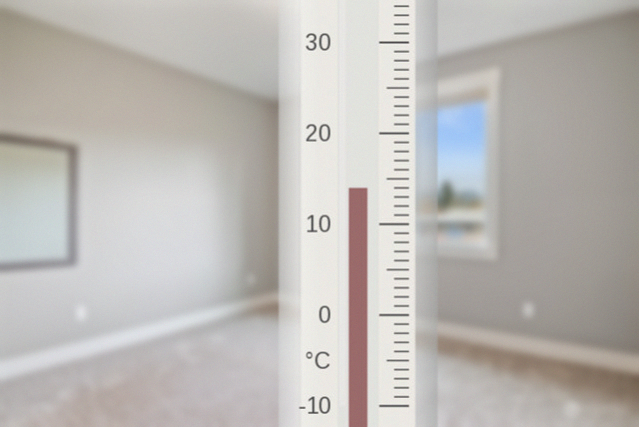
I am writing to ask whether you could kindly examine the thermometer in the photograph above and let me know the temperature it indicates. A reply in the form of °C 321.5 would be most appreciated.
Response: °C 14
